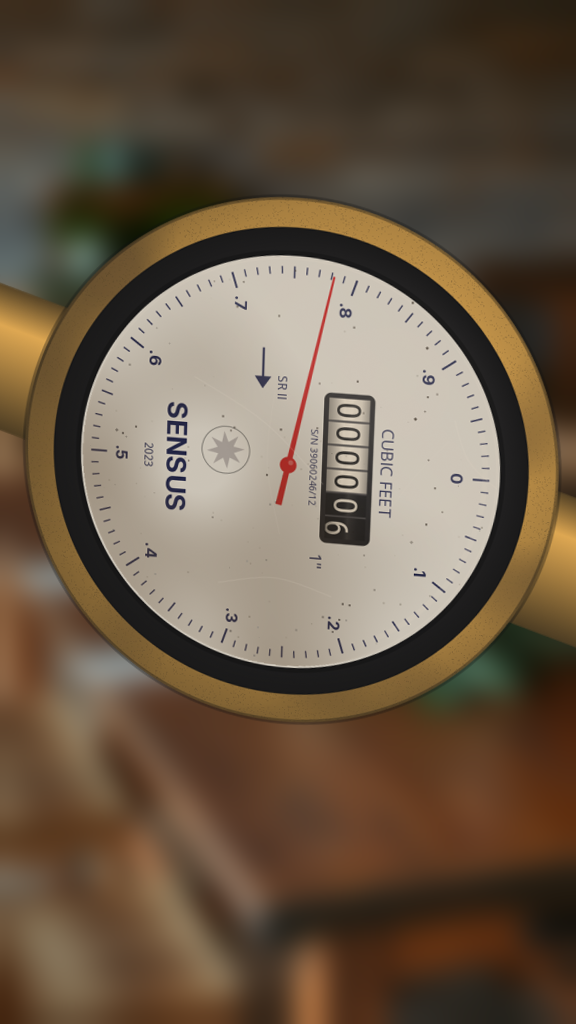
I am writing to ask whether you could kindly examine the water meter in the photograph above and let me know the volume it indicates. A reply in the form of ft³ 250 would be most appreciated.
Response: ft³ 5.78
